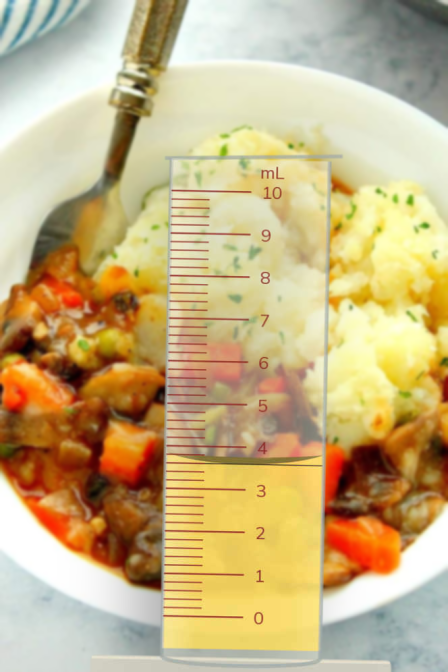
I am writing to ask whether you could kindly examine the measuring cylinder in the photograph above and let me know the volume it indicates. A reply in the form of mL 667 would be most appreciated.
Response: mL 3.6
